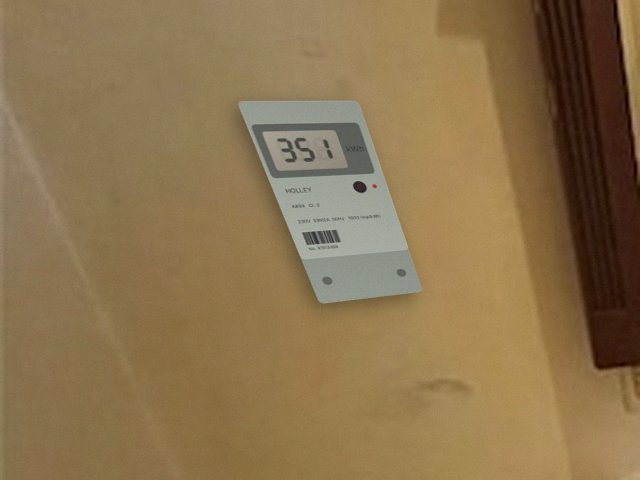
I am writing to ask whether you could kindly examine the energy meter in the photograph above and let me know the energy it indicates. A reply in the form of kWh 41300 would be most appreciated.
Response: kWh 351
